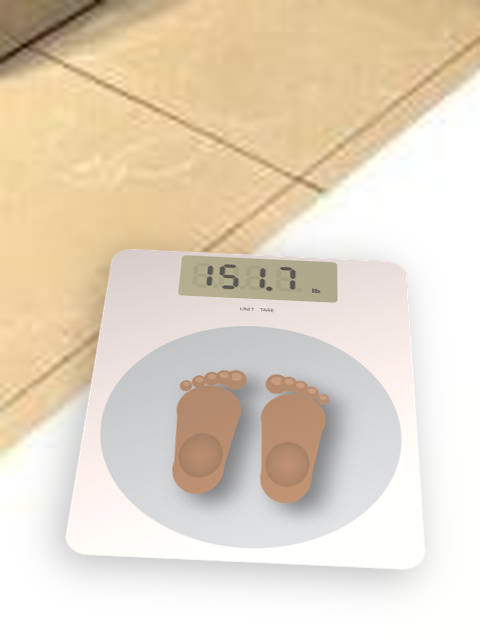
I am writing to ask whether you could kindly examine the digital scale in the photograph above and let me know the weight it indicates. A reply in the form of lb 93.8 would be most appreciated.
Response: lb 151.7
